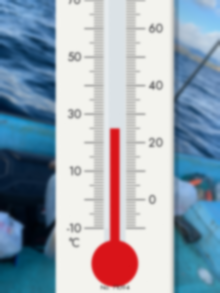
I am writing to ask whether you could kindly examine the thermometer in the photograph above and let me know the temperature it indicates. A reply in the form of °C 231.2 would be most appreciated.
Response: °C 25
